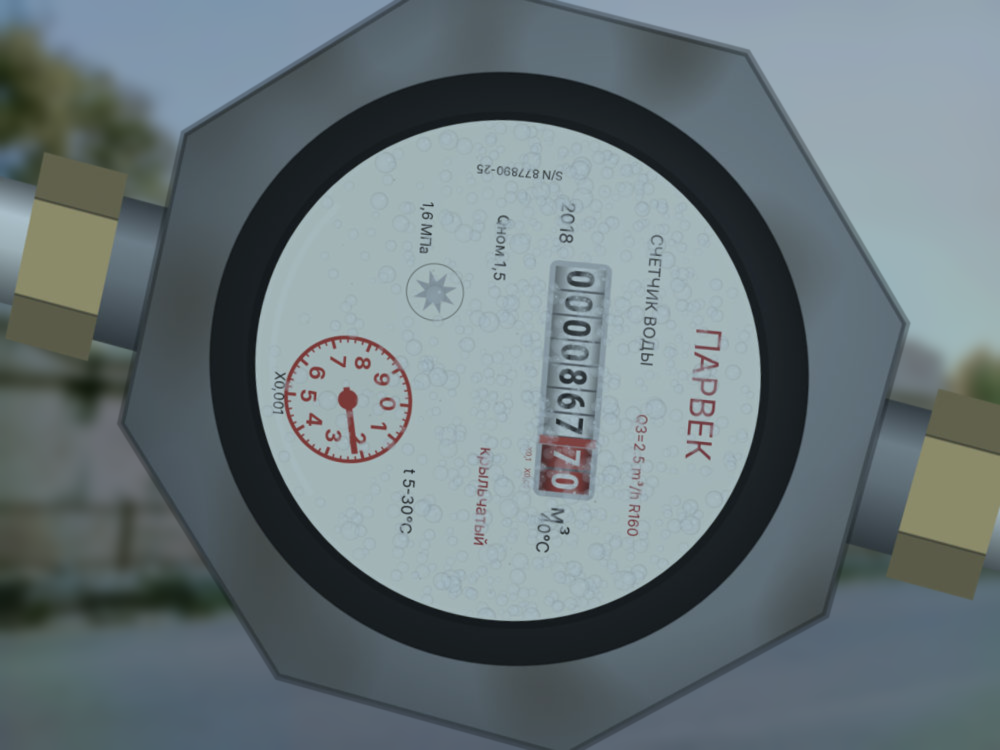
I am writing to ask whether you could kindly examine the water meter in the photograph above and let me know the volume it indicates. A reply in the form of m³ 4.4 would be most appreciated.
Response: m³ 867.702
